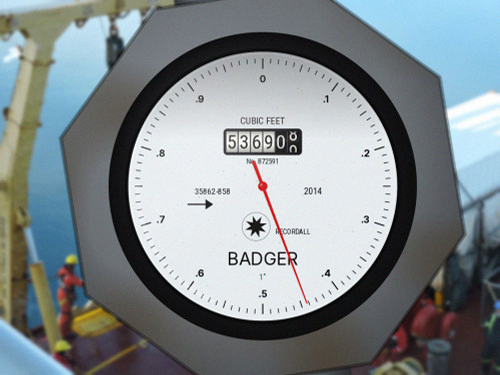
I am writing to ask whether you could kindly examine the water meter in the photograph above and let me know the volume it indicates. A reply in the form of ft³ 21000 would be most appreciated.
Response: ft³ 536908.44
